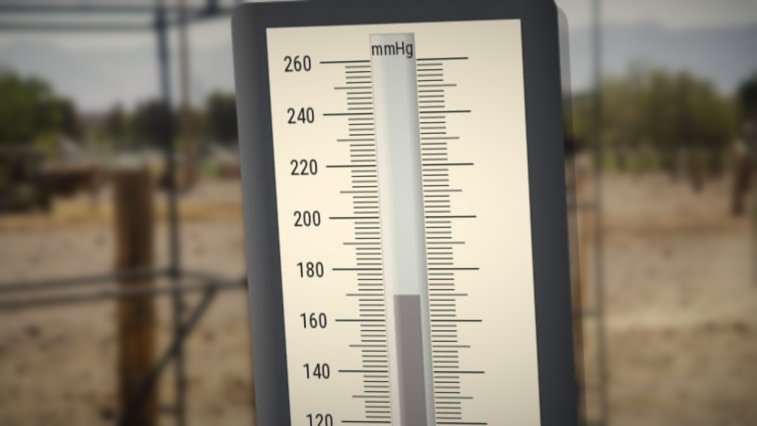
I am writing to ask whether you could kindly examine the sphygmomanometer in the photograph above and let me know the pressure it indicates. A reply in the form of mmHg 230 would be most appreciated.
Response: mmHg 170
